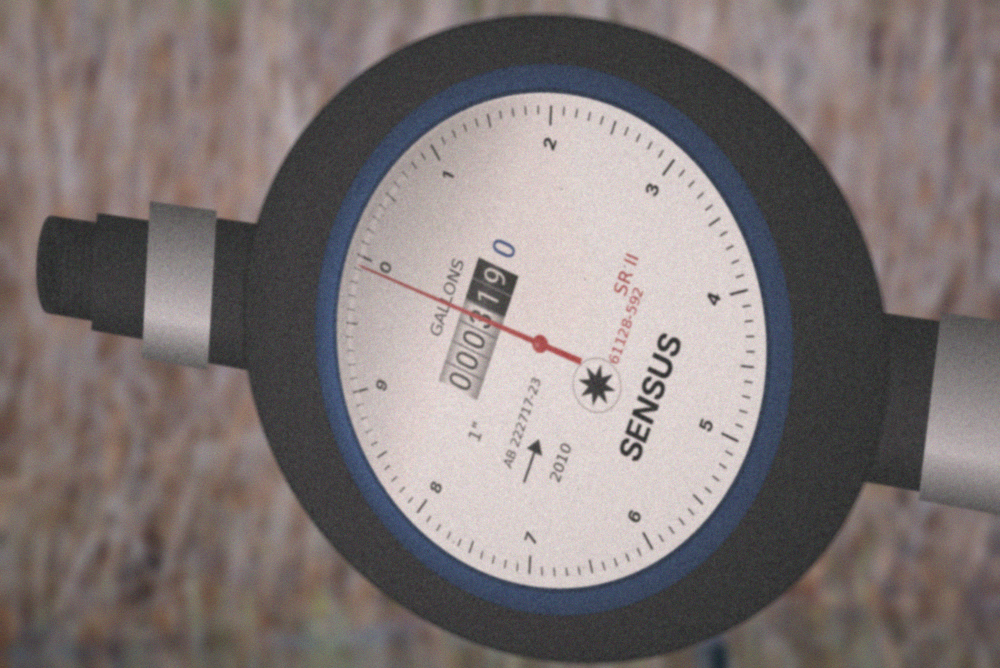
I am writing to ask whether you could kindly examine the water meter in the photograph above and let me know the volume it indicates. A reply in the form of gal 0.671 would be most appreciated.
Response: gal 3189.9
